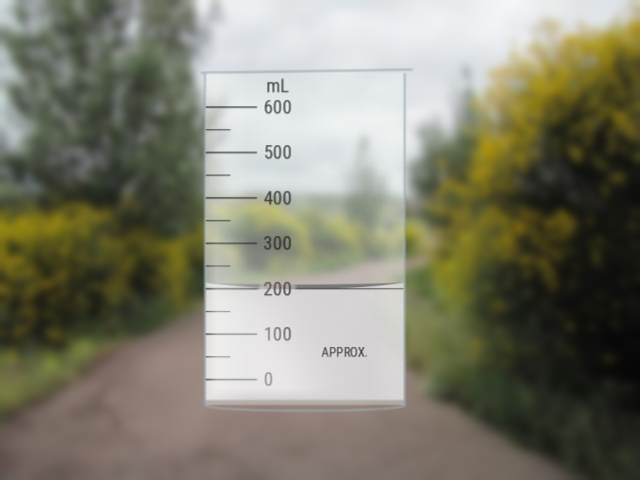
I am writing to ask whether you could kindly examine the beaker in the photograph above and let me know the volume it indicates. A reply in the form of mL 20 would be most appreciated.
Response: mL 200
